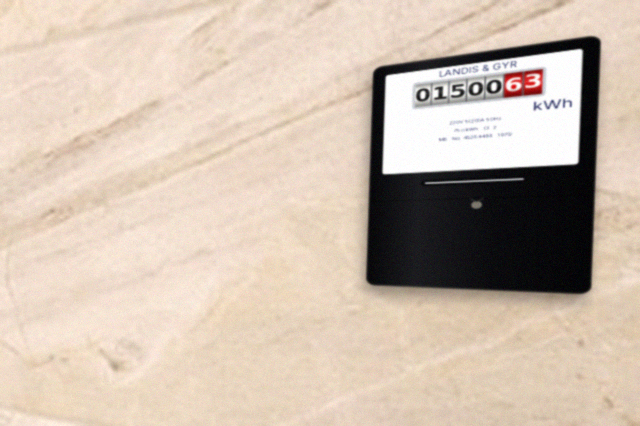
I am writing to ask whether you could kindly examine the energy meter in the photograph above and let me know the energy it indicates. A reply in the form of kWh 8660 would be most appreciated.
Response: kWh 1500.63
